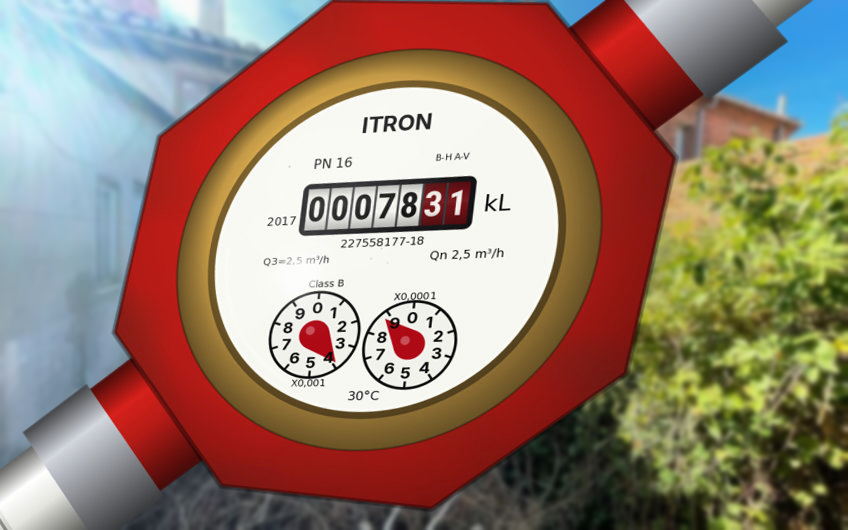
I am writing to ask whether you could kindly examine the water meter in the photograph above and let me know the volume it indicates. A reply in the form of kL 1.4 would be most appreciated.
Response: kL 78.3138
